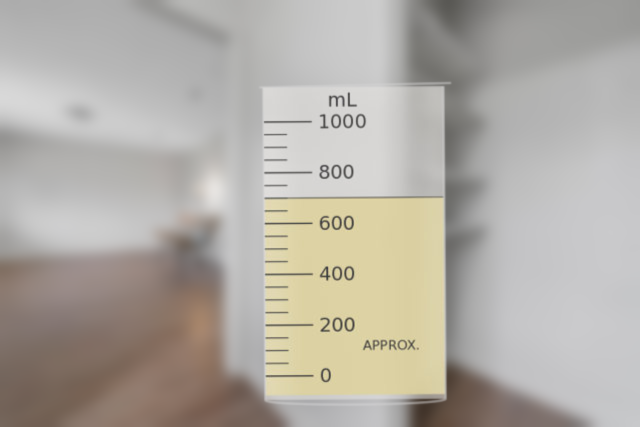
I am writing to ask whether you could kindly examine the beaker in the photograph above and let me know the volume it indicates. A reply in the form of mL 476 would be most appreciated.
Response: mL 700
